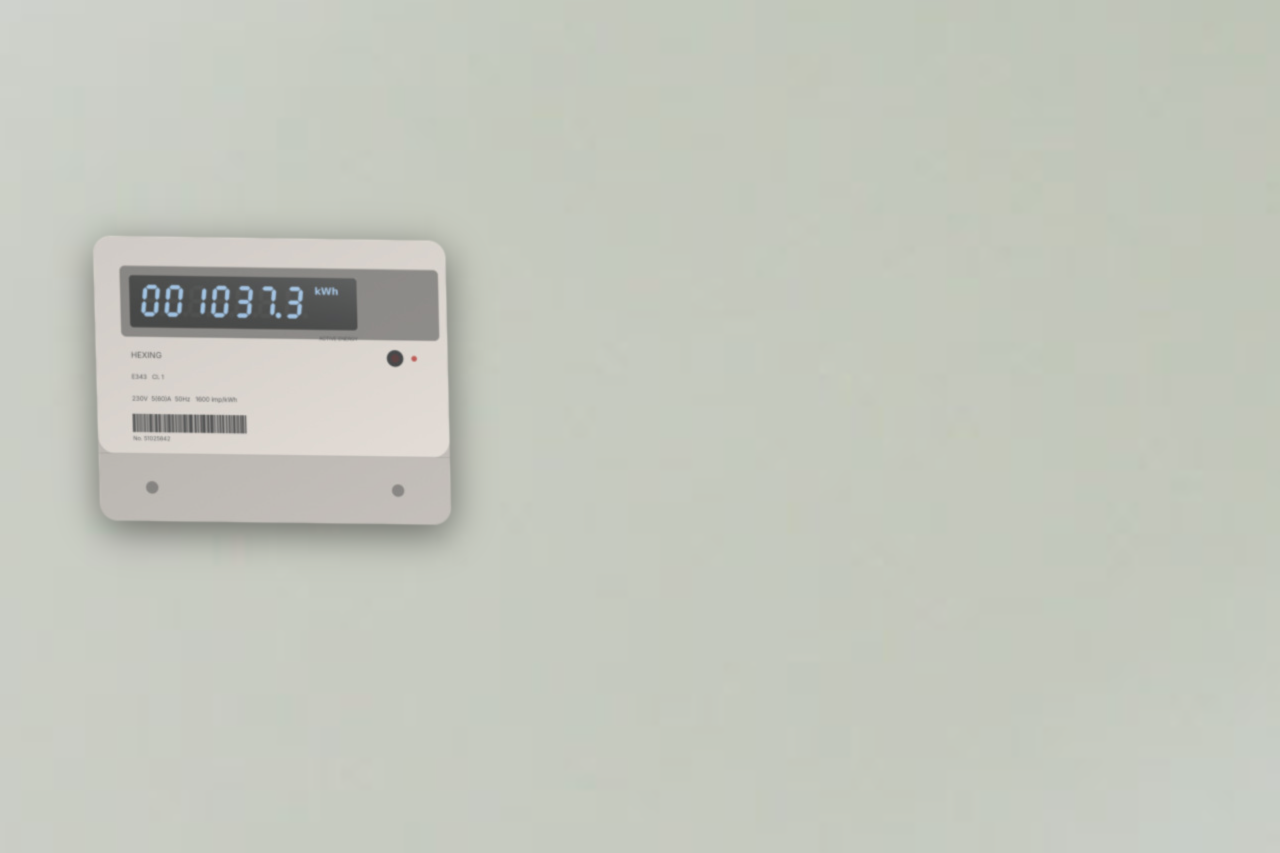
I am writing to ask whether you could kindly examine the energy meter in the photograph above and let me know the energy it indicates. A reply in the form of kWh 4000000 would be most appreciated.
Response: kWh 1037.3
